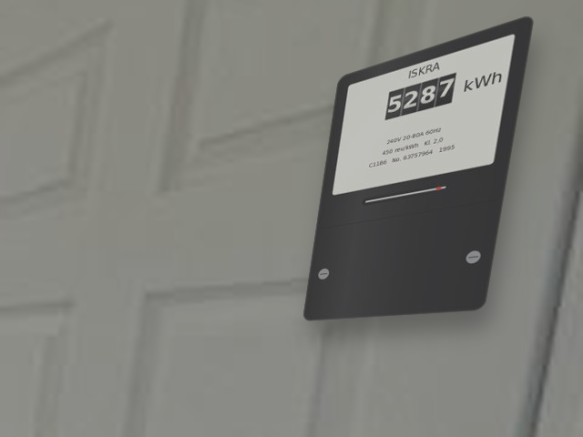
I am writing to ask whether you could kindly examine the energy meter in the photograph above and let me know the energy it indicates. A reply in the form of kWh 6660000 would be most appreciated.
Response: kWh 5287
